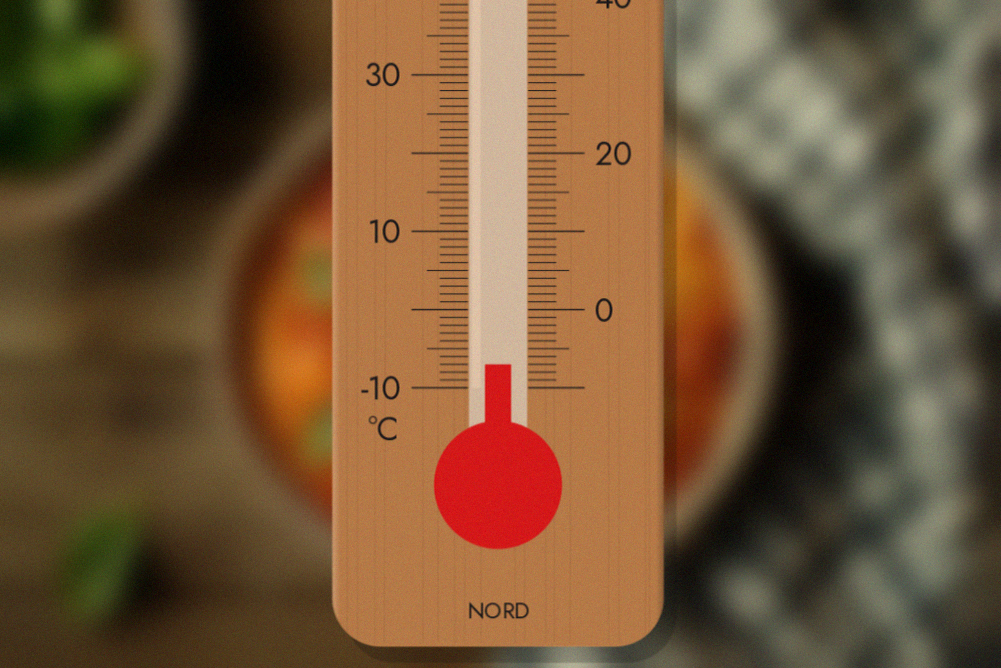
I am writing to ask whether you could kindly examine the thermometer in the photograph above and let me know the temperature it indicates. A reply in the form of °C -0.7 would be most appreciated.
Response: °C -7
